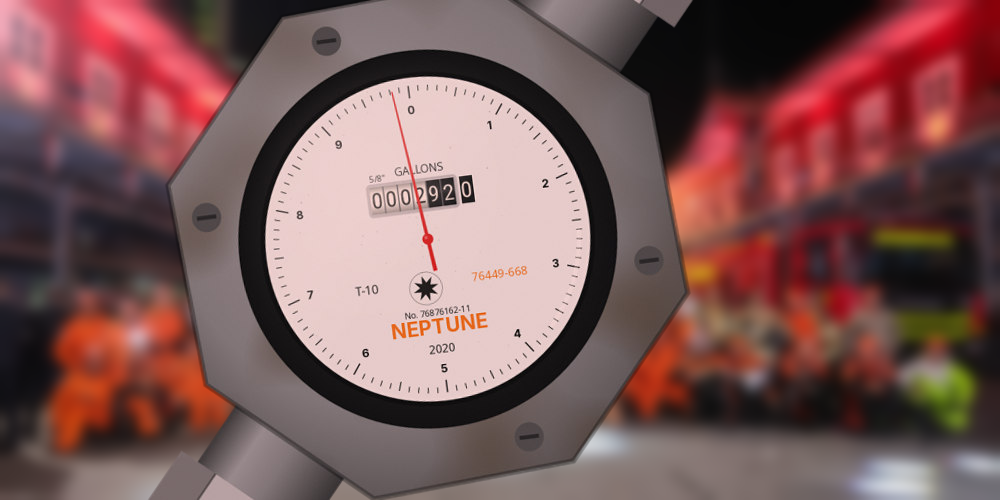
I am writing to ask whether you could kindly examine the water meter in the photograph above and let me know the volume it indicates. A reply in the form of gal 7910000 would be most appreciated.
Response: gal 2919.8
